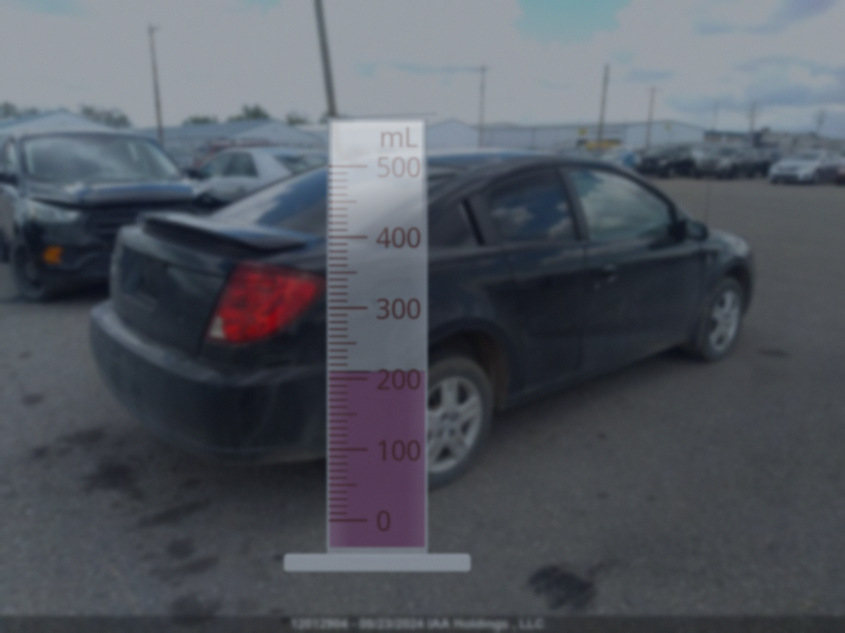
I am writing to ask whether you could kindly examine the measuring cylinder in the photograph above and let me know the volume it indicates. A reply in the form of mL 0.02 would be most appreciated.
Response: mL 210
